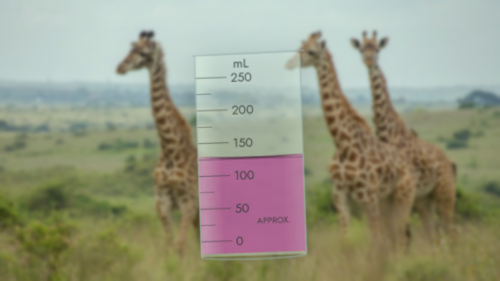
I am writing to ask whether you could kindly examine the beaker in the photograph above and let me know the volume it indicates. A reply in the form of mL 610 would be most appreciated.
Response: mL 125
